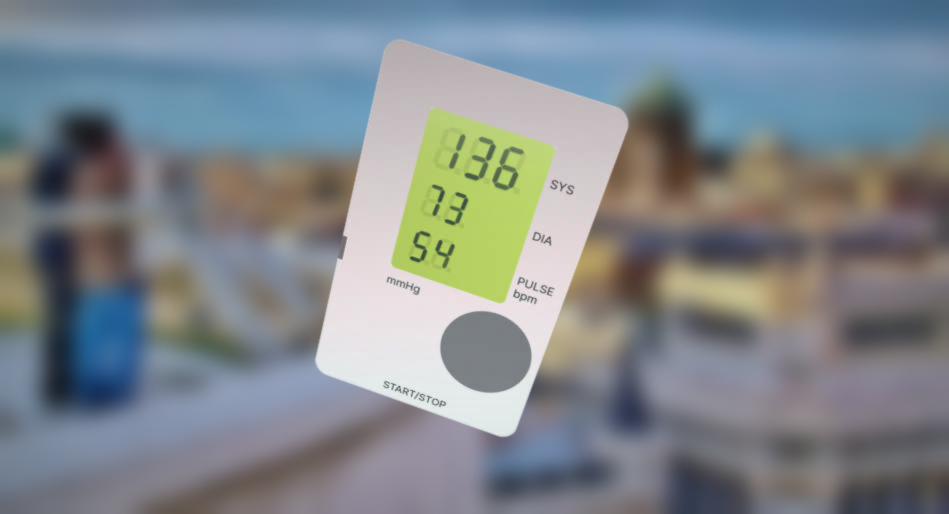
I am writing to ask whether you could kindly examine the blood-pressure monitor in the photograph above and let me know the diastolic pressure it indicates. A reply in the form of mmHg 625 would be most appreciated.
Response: mmHg 73
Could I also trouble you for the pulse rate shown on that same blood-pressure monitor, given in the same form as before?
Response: bpm 54
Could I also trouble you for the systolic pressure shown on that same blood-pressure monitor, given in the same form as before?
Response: mmHg 136
